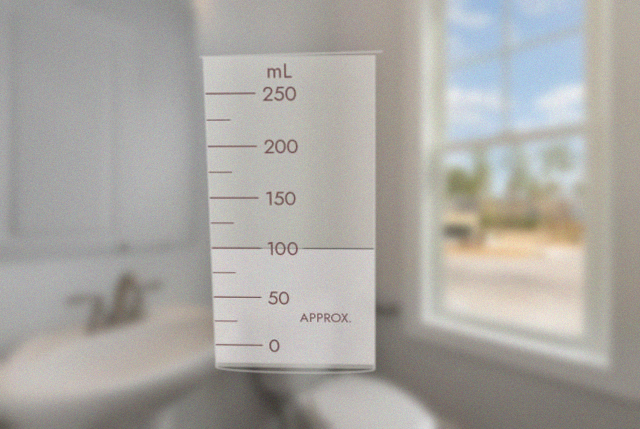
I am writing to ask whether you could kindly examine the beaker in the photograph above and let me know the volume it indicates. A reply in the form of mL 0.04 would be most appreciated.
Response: mL 100
